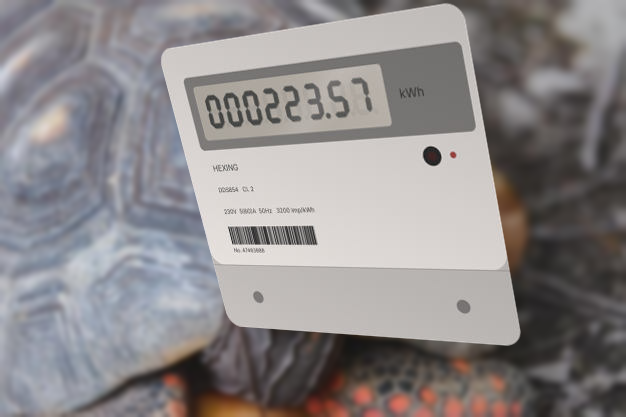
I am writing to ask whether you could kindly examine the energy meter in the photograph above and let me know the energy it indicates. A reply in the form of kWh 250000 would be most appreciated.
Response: kWh 223.57
